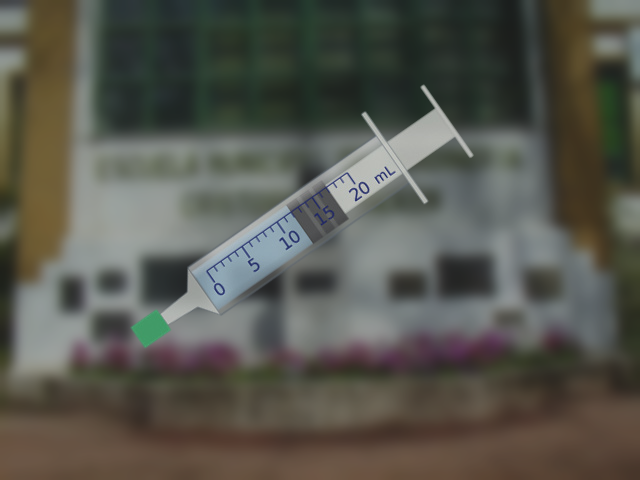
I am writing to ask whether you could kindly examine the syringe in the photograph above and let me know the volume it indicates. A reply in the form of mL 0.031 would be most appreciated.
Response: mL 12
